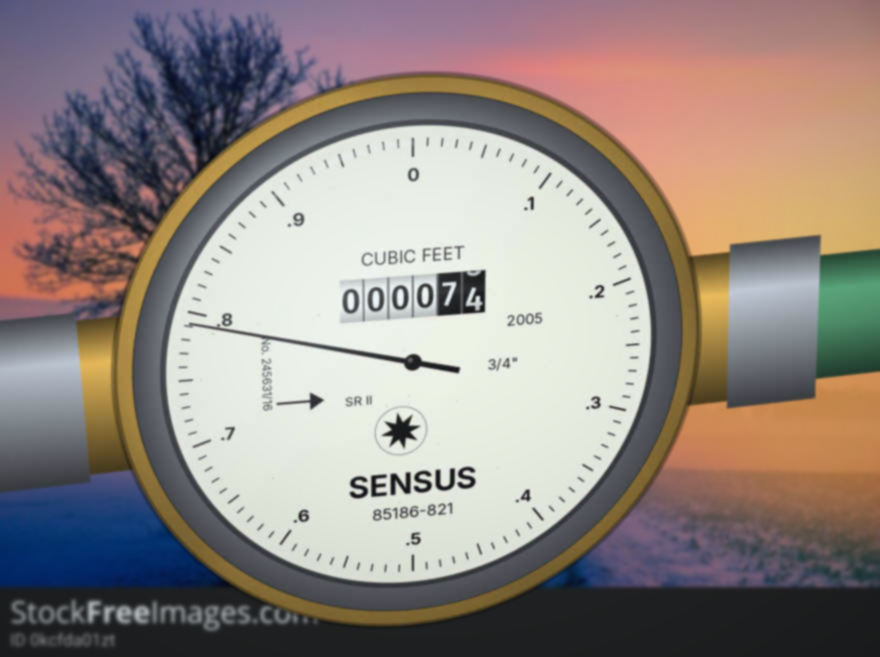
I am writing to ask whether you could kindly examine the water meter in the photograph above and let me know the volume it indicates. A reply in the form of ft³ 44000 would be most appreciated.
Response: ft³ 73.79
